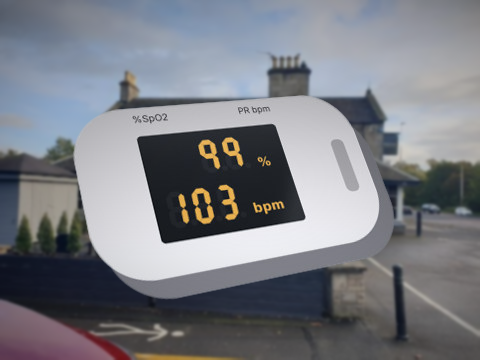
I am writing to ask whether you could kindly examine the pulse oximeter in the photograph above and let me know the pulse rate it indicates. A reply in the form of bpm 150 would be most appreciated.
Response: bpm 103
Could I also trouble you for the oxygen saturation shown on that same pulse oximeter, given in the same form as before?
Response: % 99
